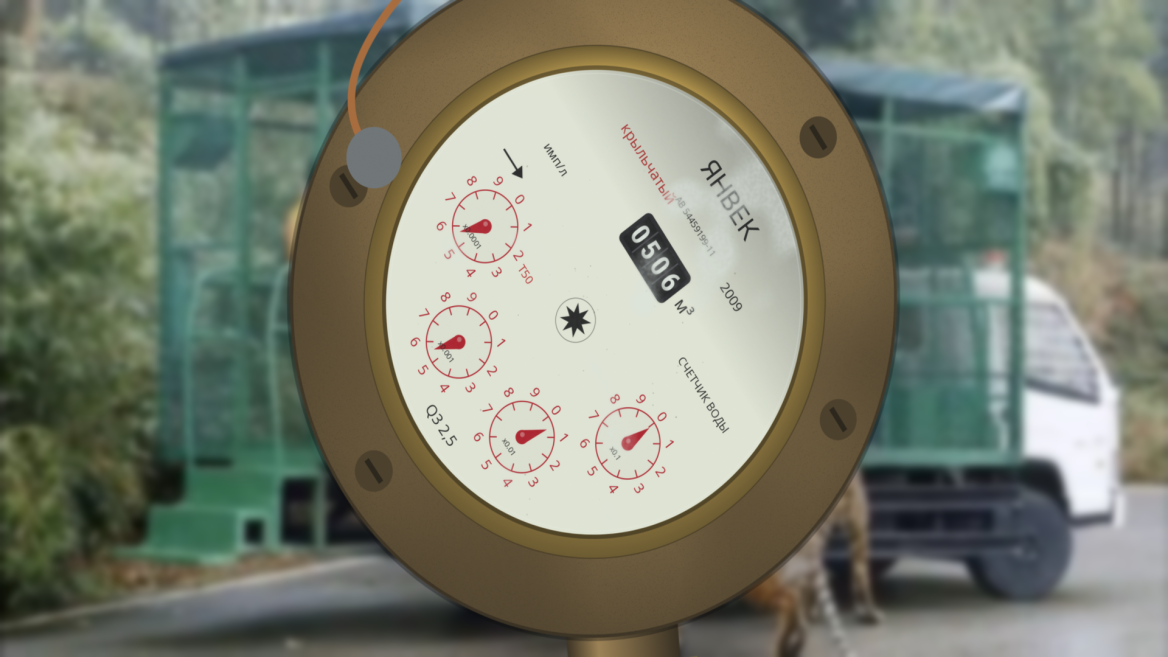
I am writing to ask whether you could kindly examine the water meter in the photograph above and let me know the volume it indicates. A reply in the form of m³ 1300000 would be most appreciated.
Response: m³ 506.0055
